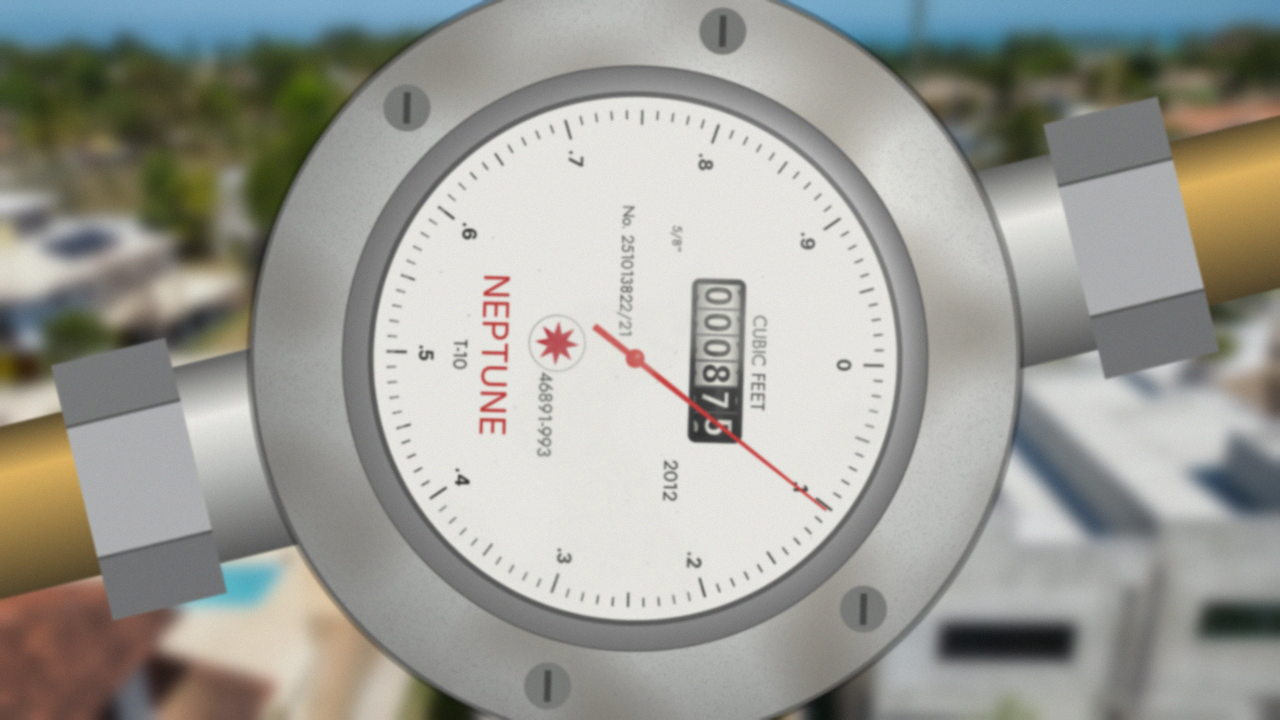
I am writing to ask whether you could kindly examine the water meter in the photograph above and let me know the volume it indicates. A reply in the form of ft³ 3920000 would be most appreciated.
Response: ft³ 875.10
